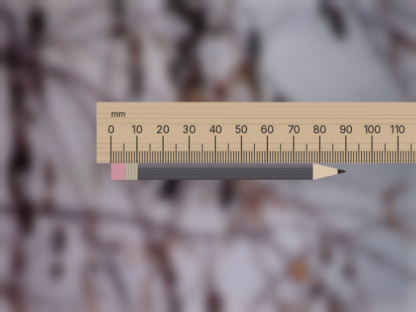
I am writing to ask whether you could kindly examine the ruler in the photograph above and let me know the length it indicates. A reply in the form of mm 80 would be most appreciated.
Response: mm 90
